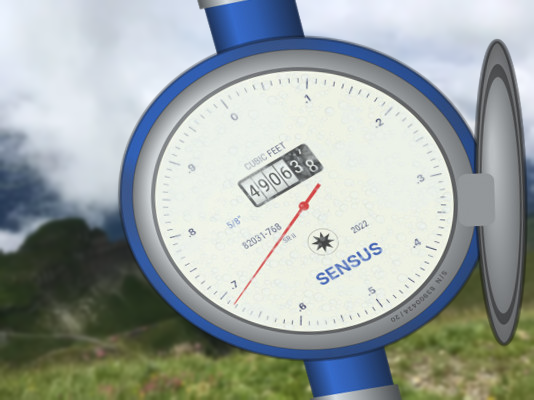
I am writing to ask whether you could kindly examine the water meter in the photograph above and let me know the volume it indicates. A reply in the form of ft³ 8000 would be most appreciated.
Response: ft³ 490637.68
